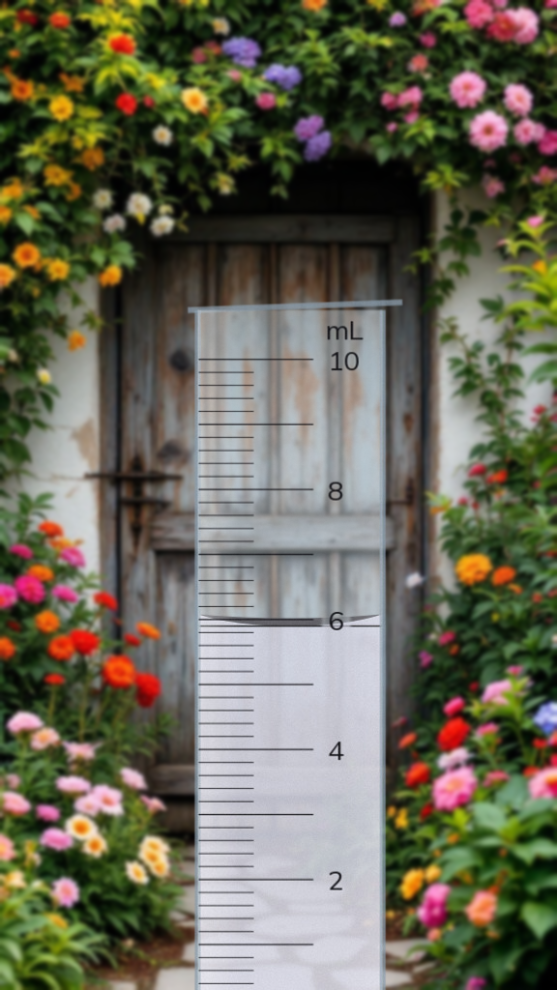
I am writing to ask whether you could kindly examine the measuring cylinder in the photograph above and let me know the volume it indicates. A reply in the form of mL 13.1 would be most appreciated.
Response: mL 5.9
